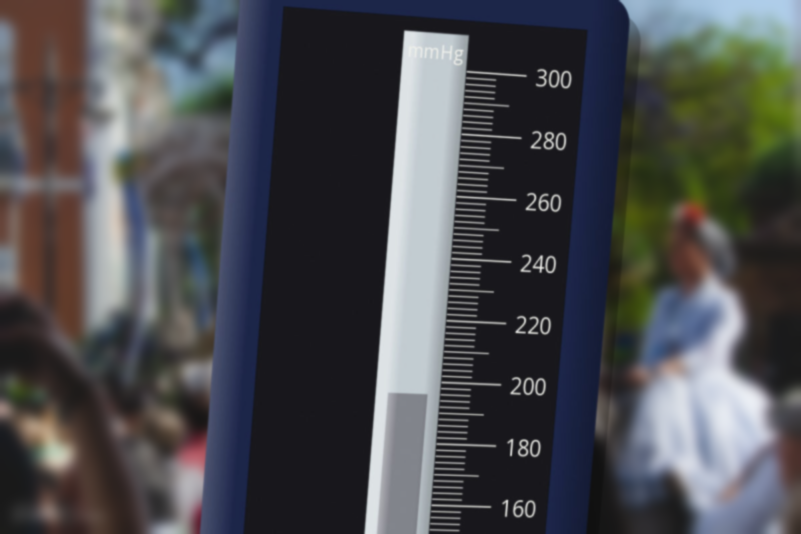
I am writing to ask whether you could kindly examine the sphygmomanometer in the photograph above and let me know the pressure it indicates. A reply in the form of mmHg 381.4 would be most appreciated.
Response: mmHg 196
